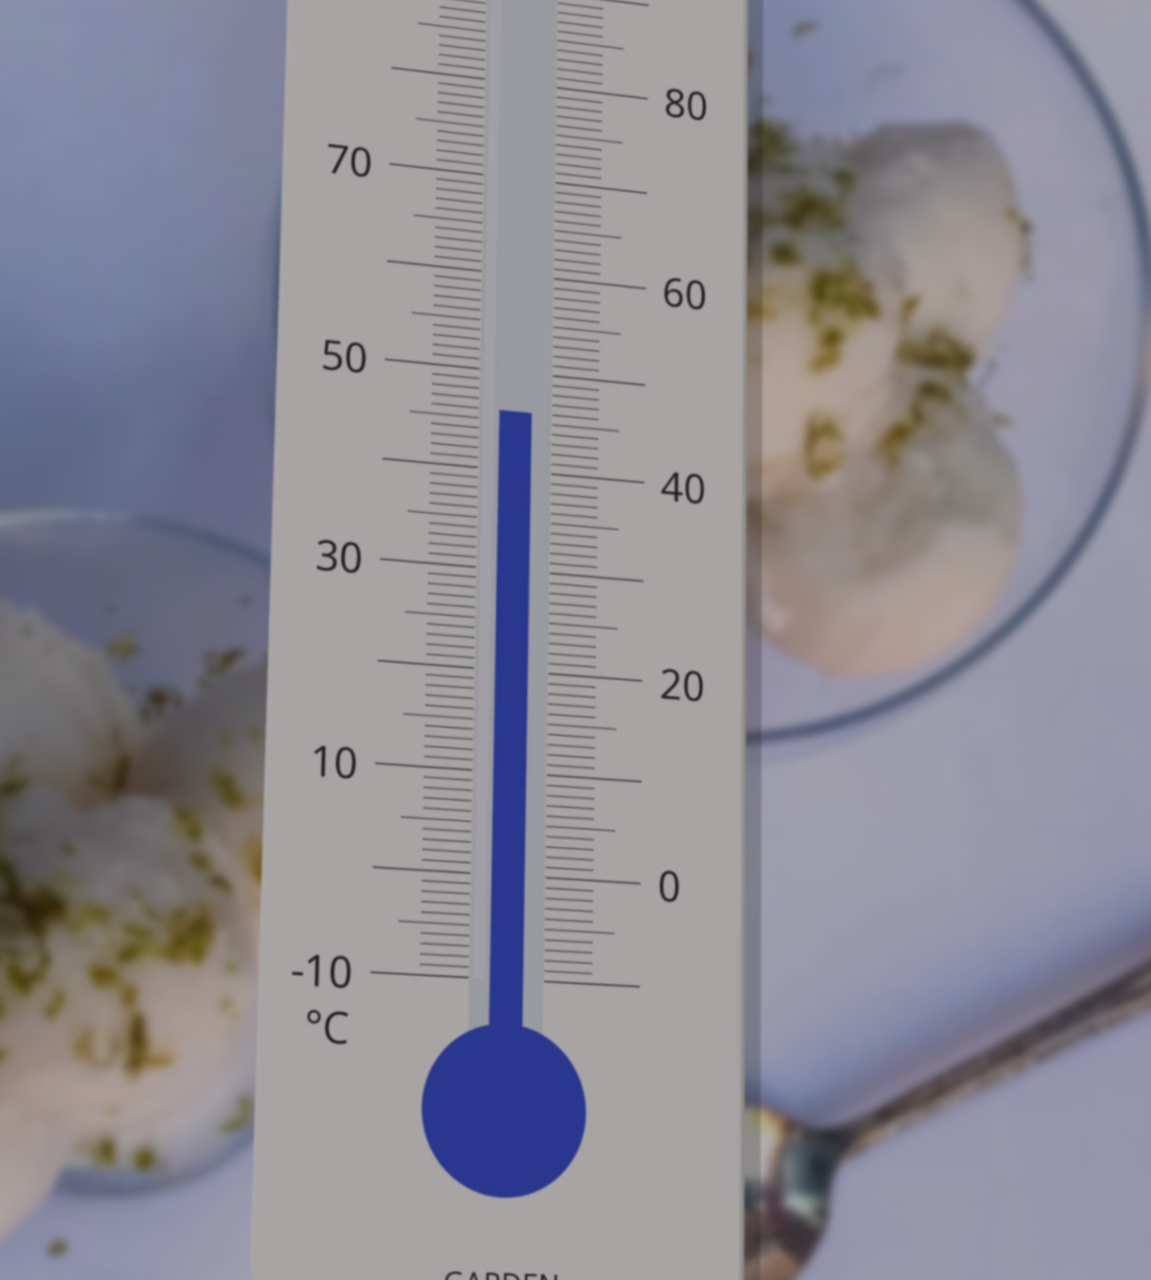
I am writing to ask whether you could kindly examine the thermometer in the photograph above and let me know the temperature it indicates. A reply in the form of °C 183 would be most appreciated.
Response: °C 46
